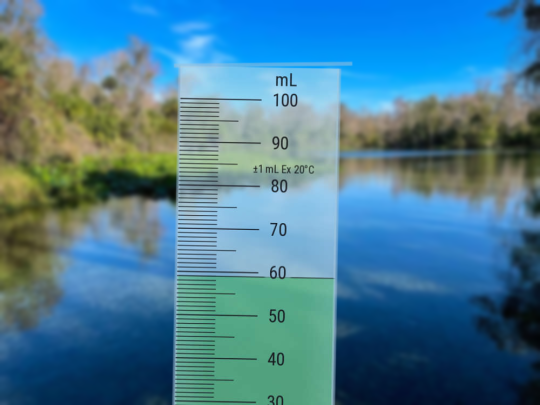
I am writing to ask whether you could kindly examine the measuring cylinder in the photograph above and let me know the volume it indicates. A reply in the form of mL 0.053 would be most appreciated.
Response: mL 59
